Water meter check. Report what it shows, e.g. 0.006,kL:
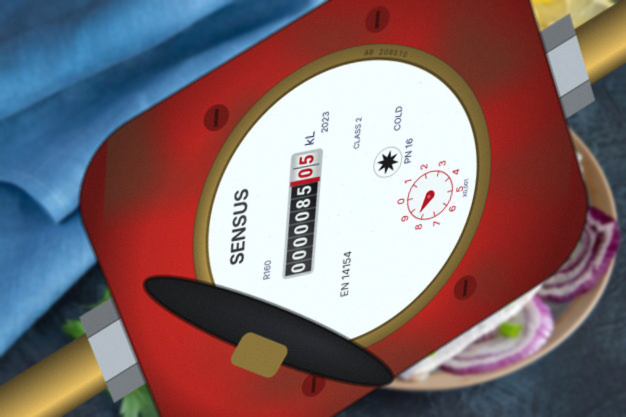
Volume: 85.058,kL
